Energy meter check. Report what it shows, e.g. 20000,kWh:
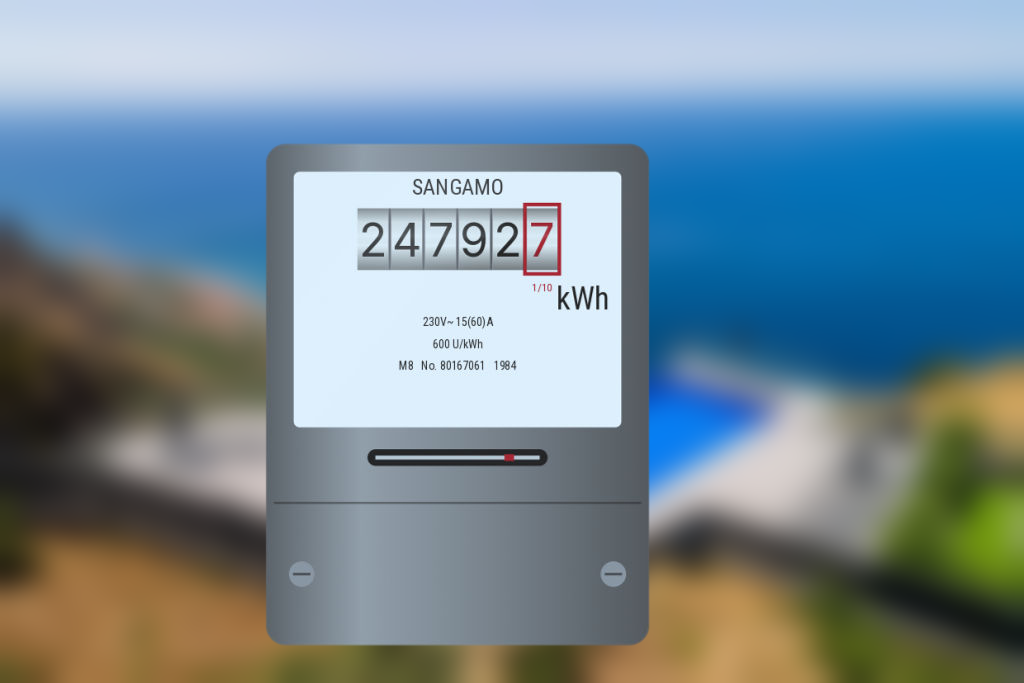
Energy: 24792.7,kWh
